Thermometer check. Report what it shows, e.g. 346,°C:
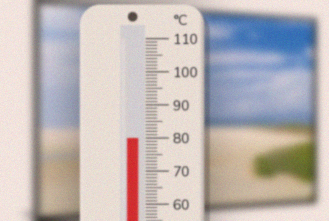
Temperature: 80,°C
